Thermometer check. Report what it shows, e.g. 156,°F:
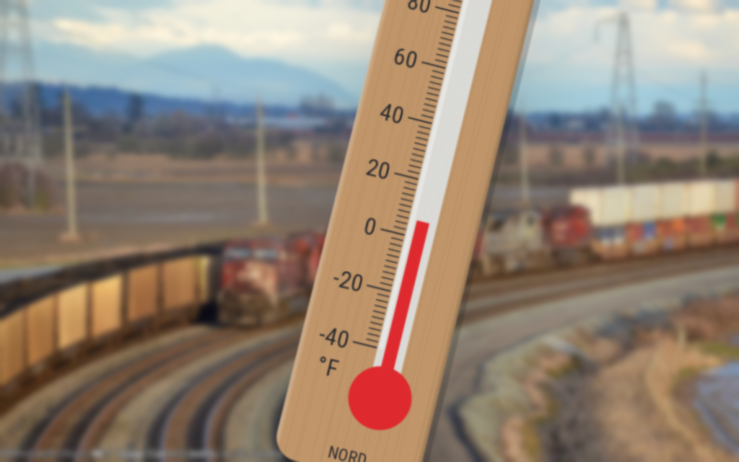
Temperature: 6,°F
